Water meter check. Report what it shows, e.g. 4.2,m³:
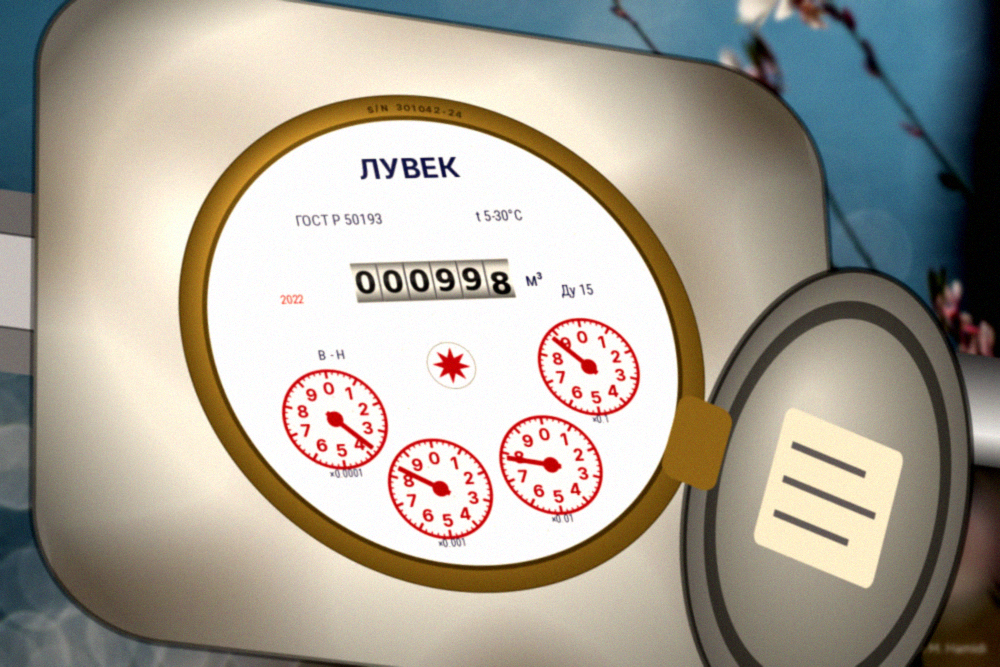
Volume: 997.8783,m³
